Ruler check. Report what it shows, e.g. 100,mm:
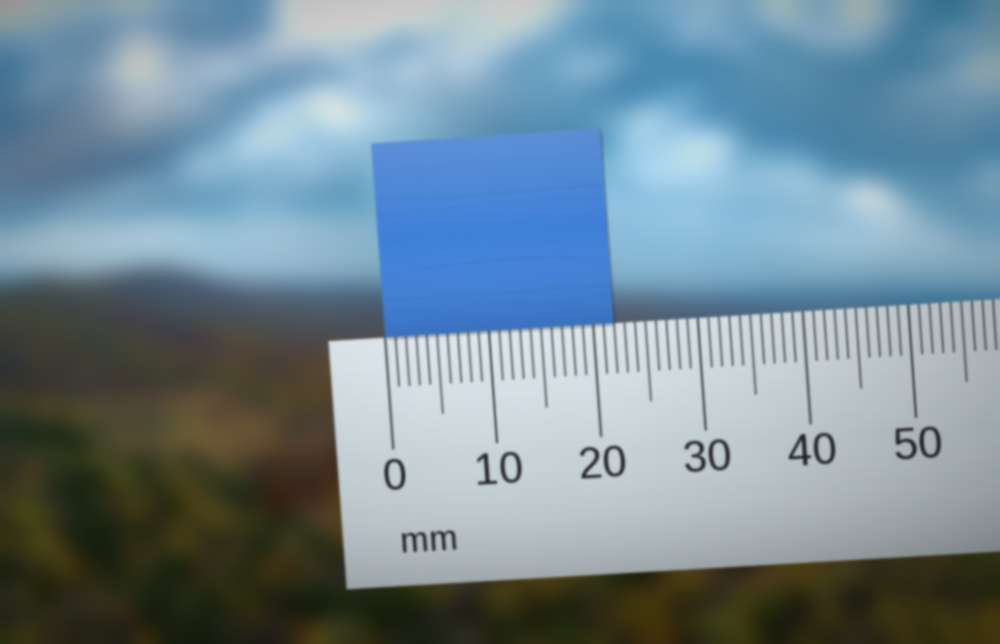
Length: 22,mm
